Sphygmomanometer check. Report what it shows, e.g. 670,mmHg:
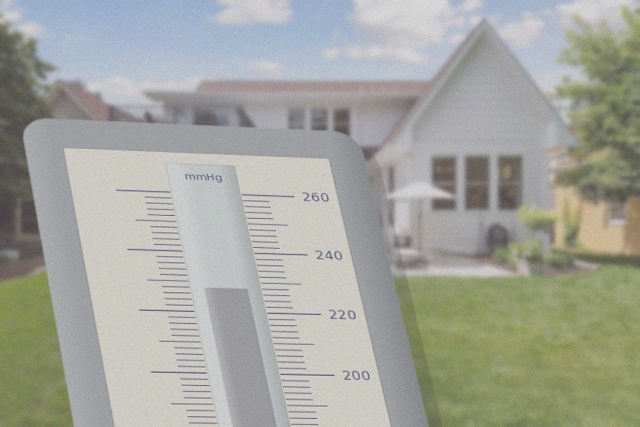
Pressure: 228,mmHg
